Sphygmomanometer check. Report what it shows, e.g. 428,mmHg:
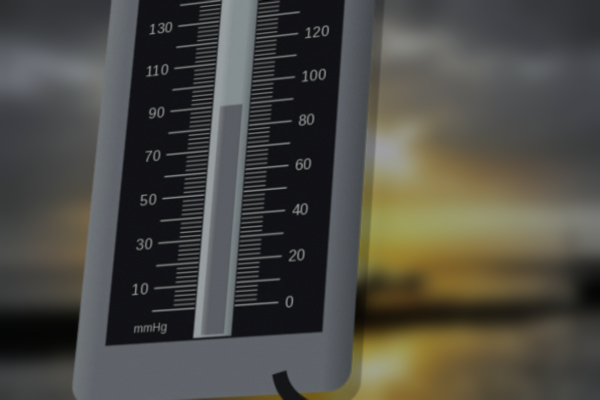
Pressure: 90,mmHg
